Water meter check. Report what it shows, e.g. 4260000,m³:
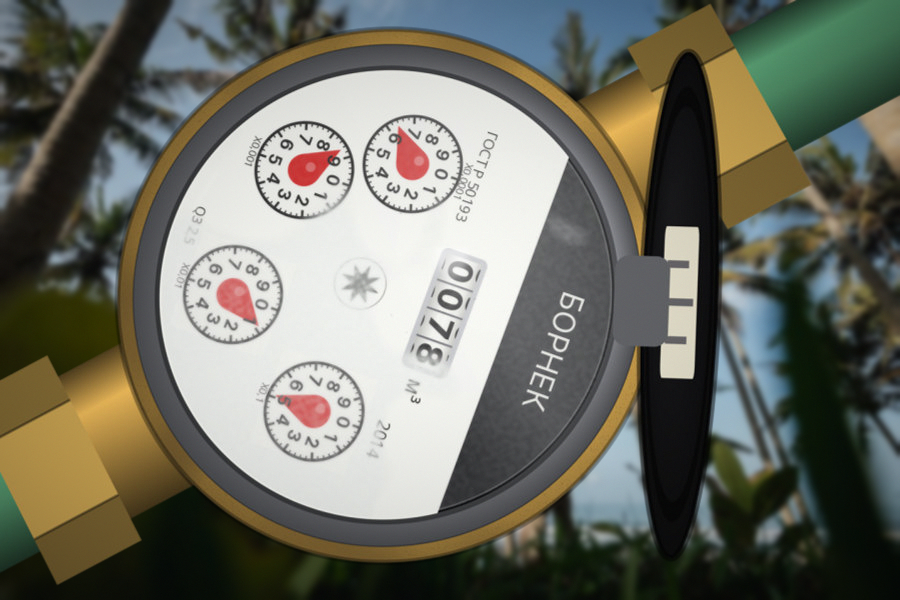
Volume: 78.5086,m³
